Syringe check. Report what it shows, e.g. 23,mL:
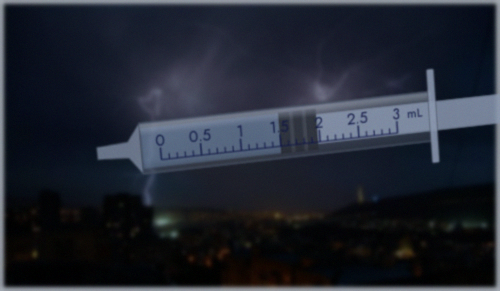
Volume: 1.5,mL
